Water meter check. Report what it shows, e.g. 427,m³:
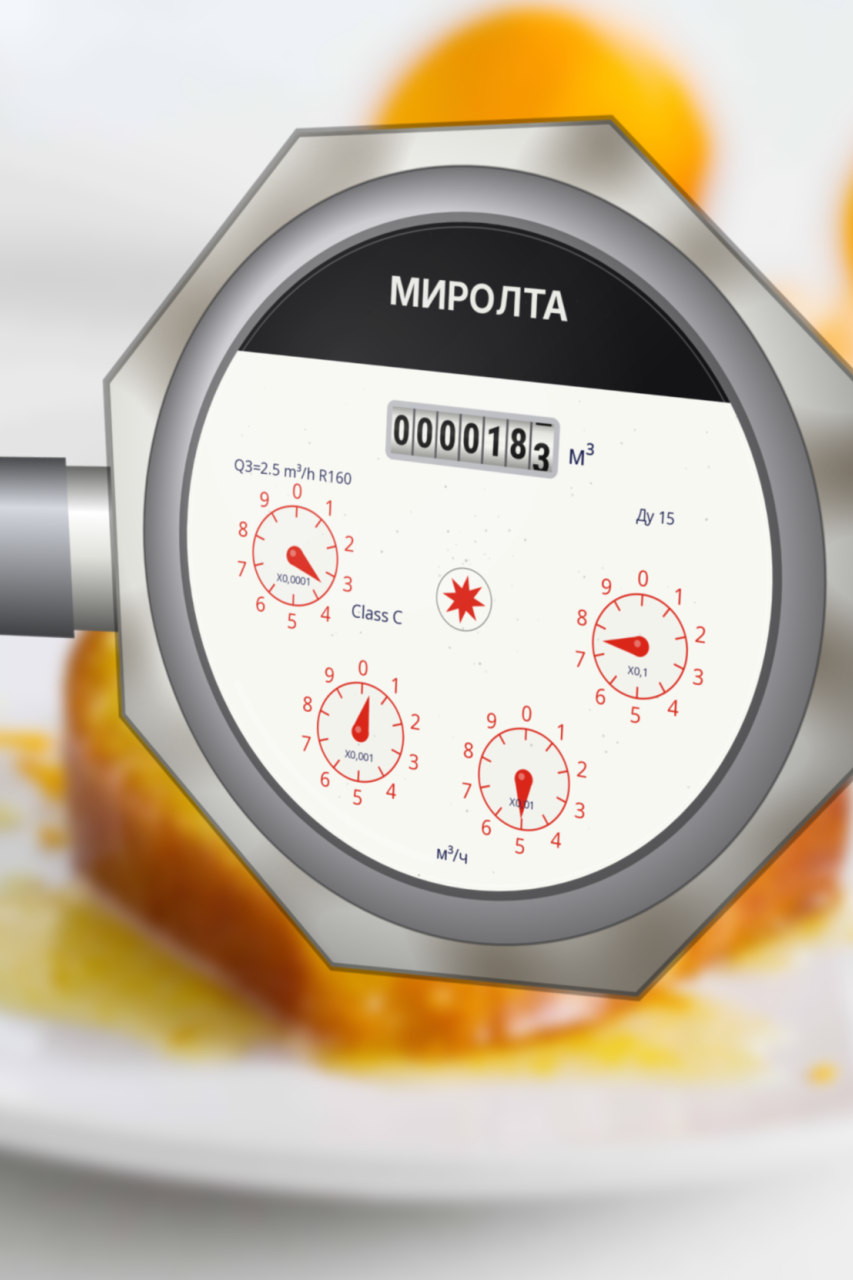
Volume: 182.7503,m³
